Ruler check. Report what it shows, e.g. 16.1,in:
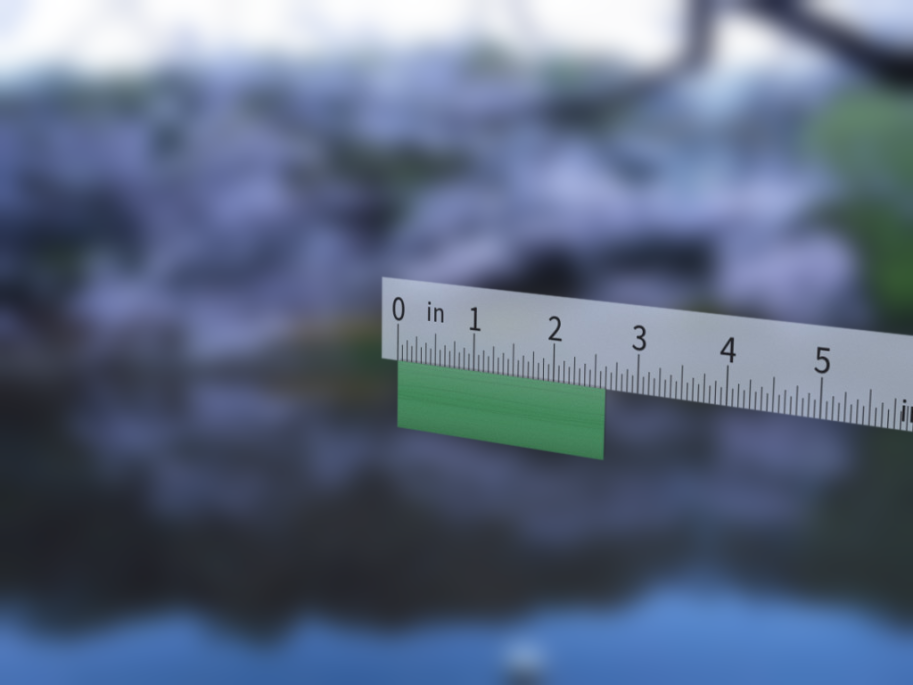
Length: 2.625,in
